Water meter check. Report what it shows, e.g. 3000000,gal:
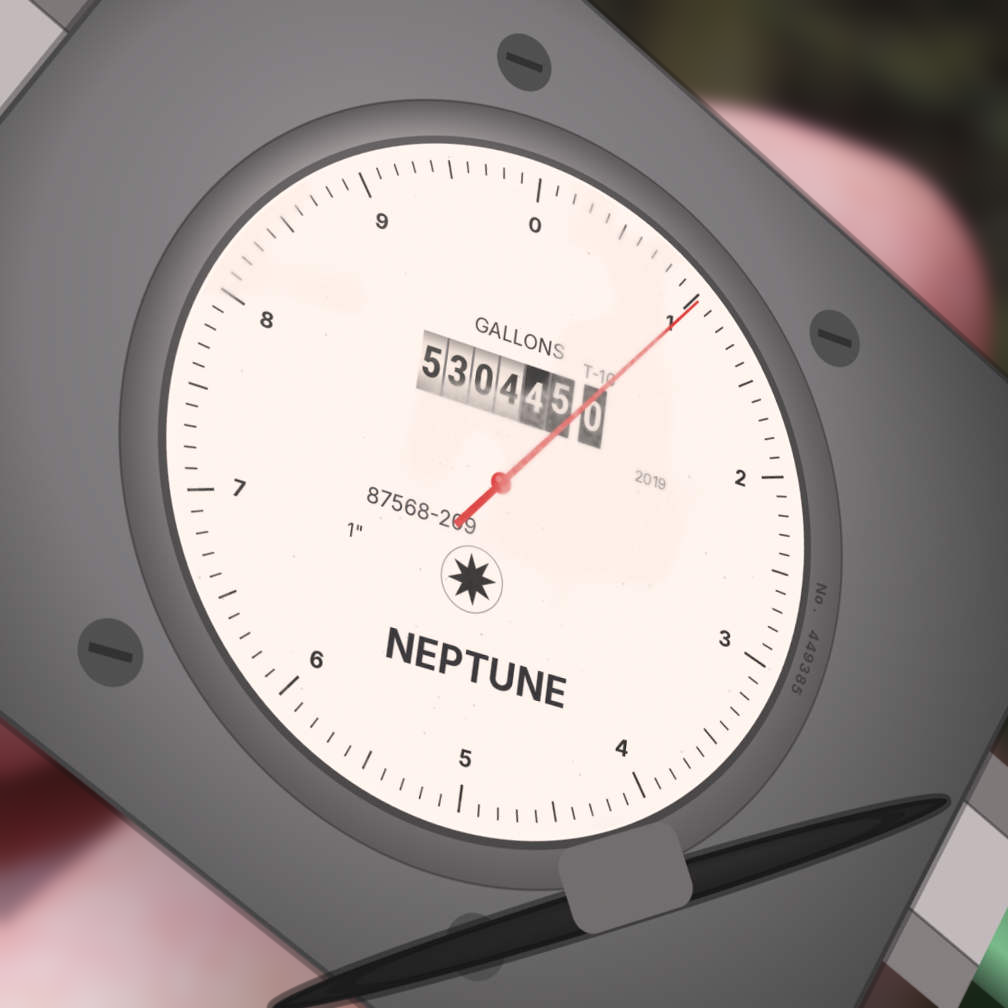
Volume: 5304451.0,gal
